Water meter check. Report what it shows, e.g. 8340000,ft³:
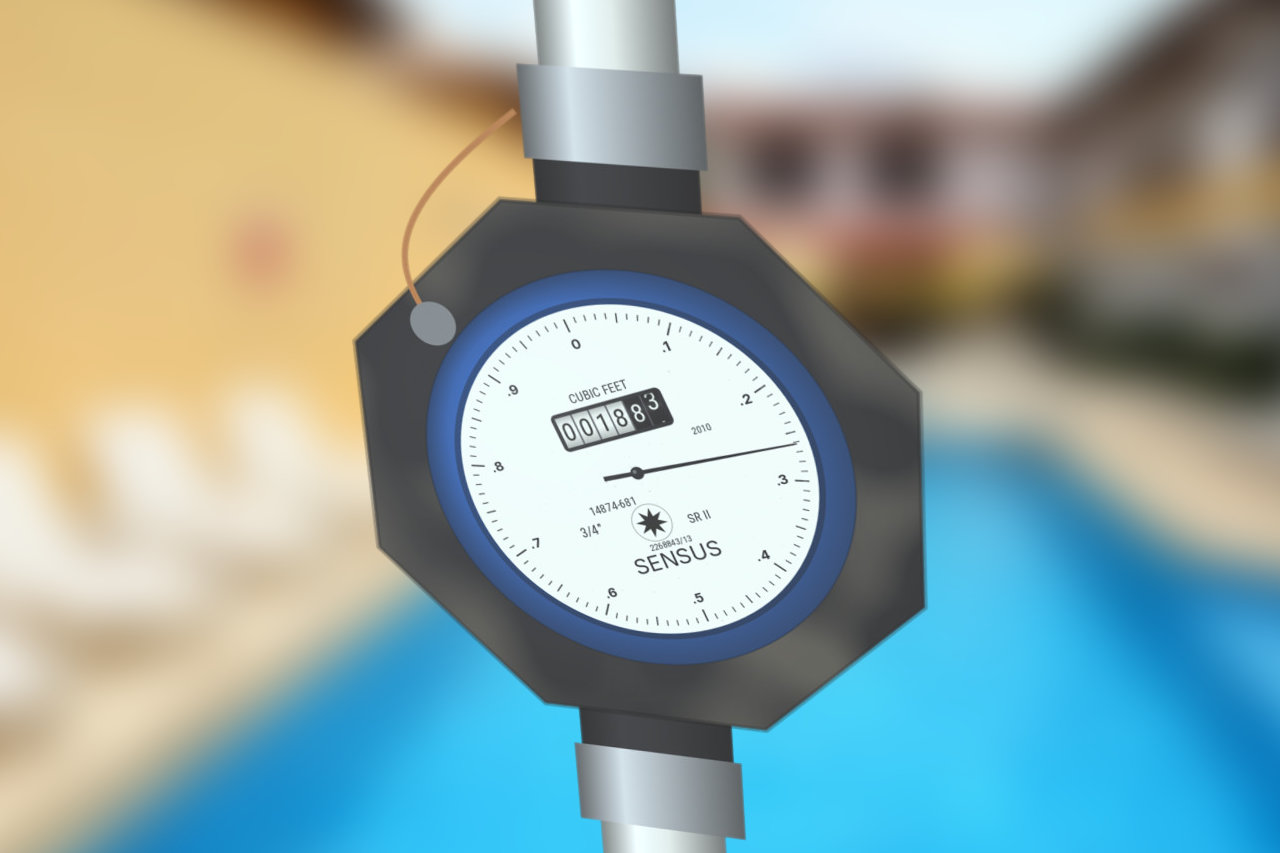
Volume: 1883.26,ft³
